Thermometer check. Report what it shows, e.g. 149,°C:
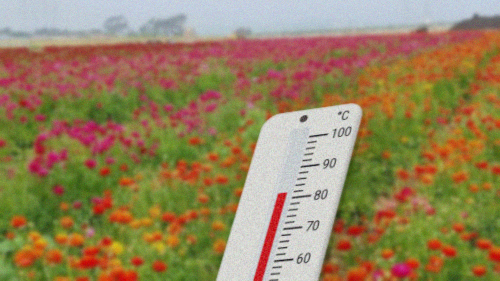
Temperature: 82,°C
